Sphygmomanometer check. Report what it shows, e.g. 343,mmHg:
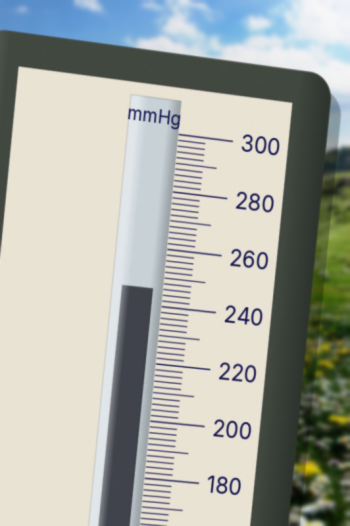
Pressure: 246,mmHg
